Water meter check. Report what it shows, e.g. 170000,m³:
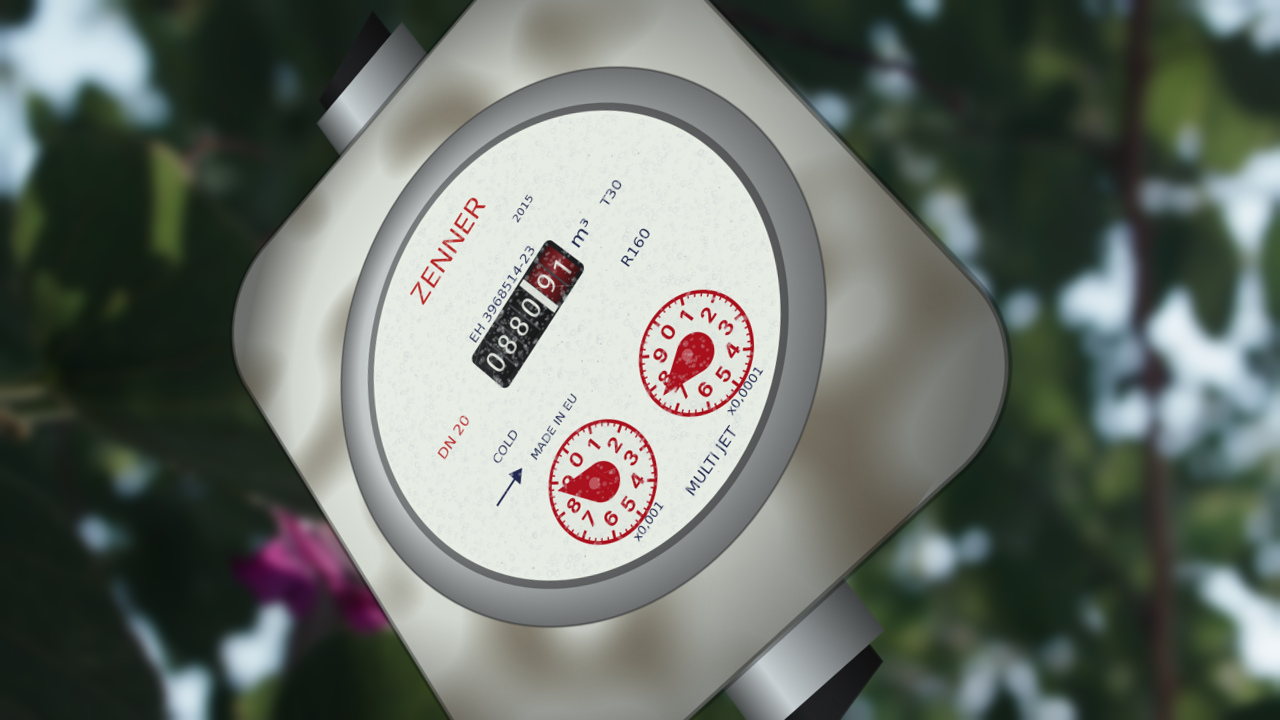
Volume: 880.9087,m³
